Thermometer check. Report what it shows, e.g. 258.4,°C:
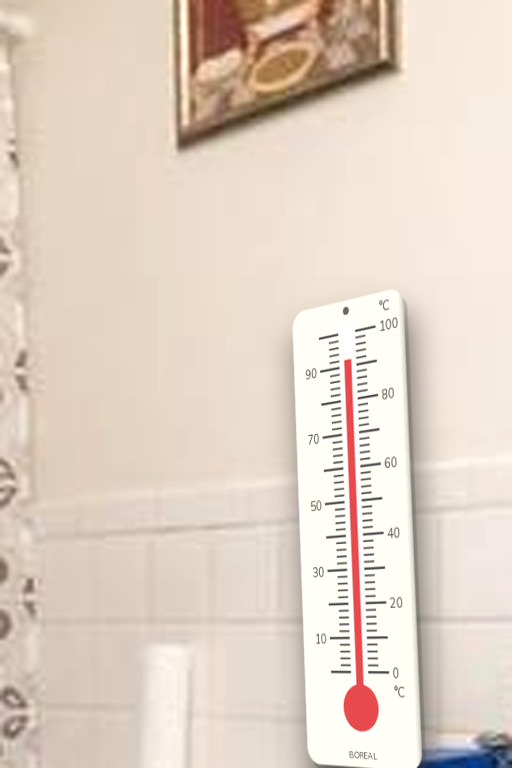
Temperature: 92,°C
